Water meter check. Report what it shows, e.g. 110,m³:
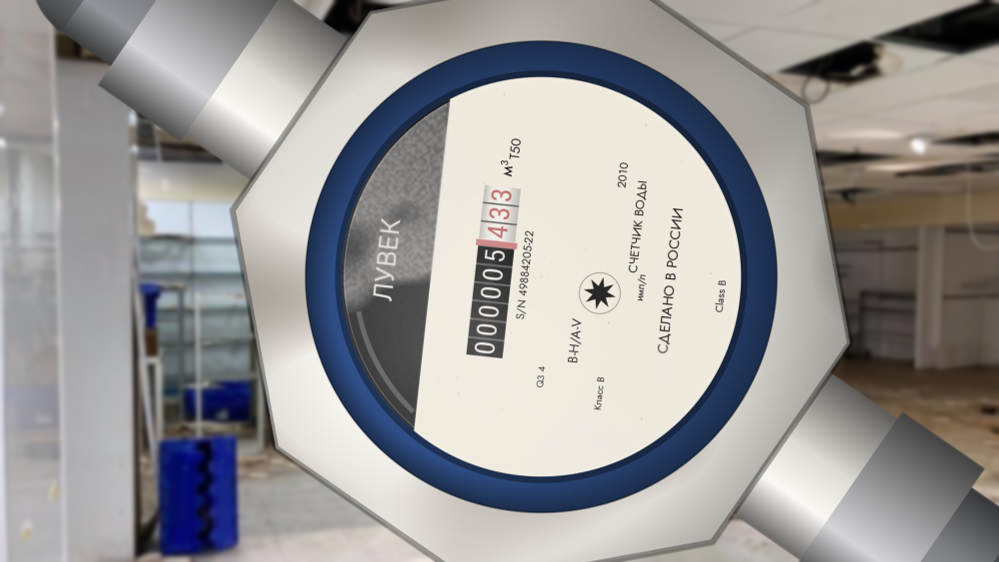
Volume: 5.433,m³
